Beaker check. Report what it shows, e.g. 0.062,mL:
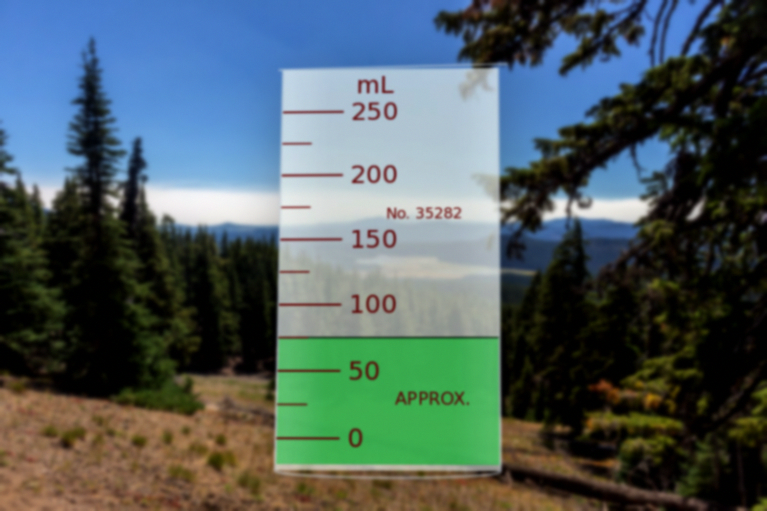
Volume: 75,mL
